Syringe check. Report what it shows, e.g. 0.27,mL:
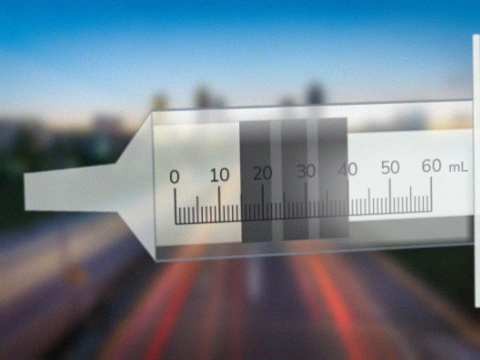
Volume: 15,mL
